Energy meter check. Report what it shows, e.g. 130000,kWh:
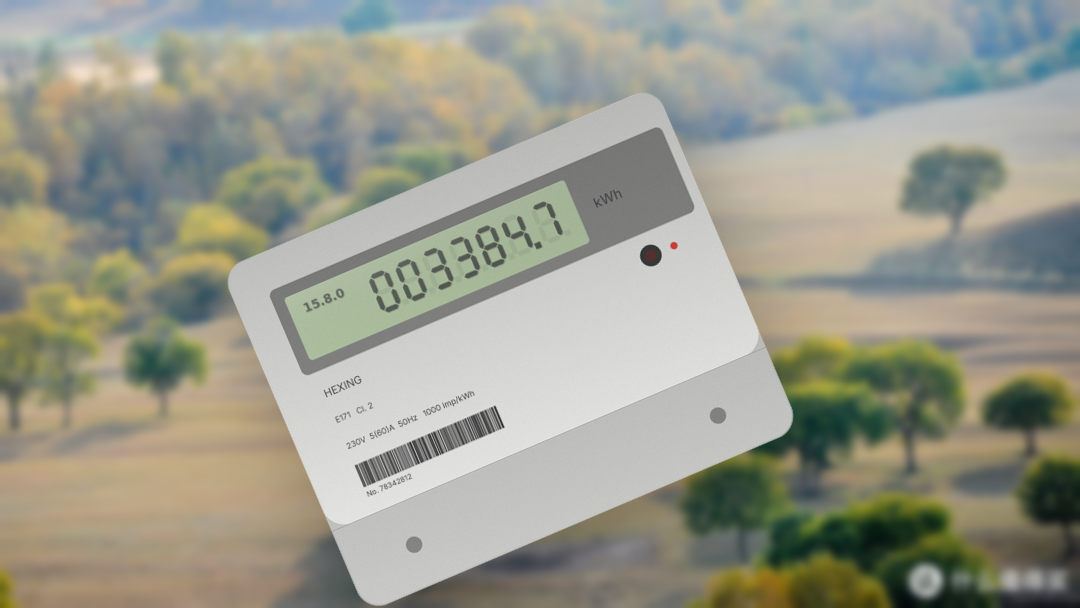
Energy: 3384.7,kWh
